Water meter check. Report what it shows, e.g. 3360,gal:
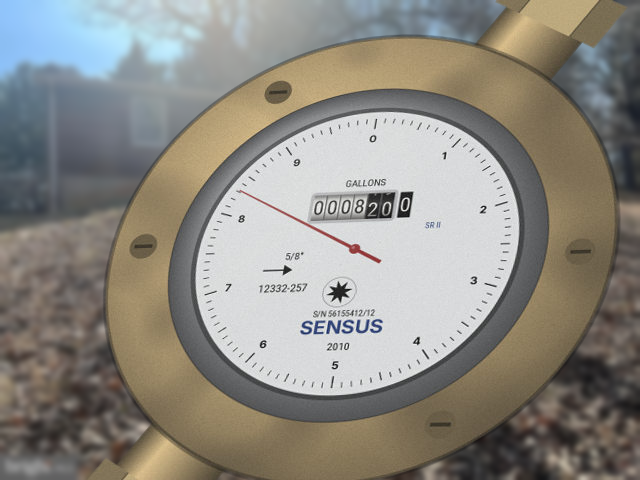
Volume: 8198.3,gal
